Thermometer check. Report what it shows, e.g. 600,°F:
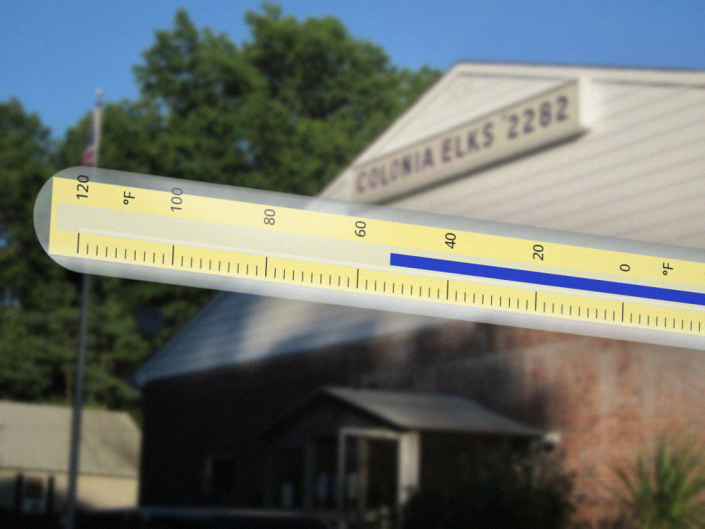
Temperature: 53,°F
